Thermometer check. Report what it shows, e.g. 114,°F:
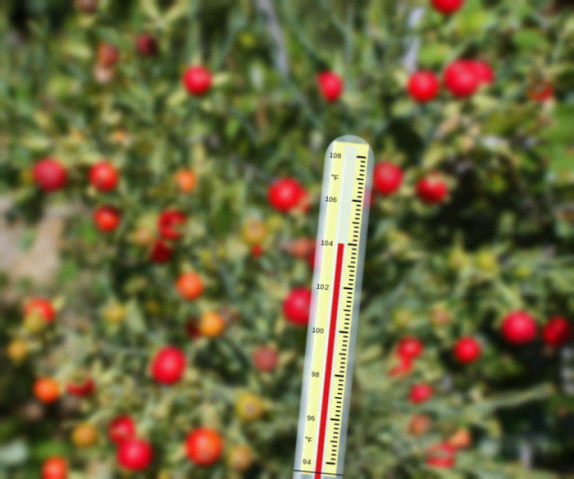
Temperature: 104,°F
